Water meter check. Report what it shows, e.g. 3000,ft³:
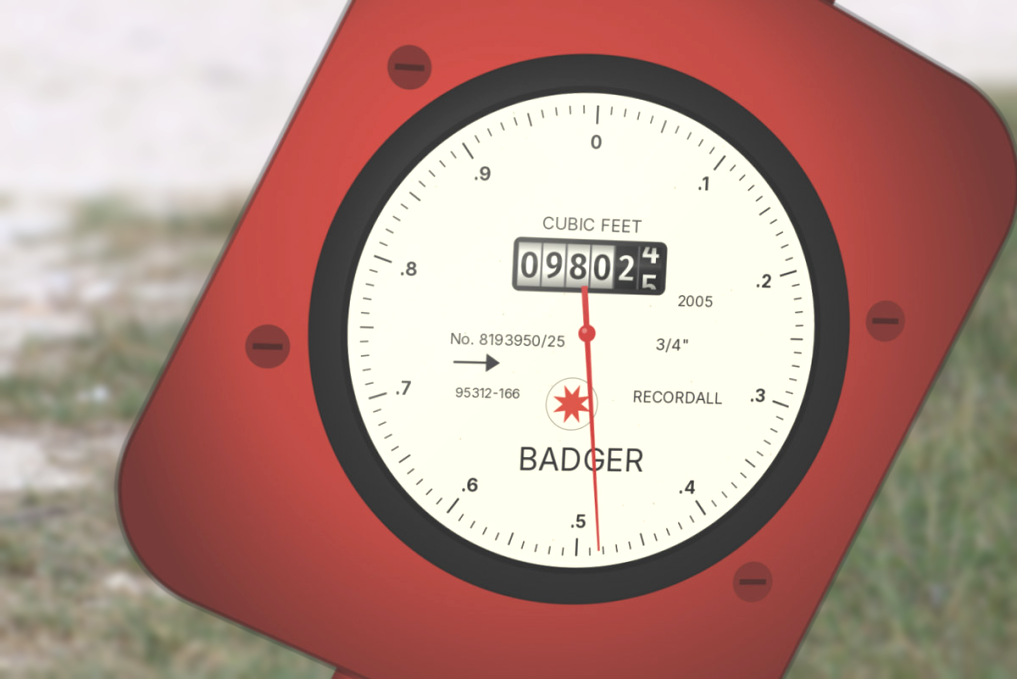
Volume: 98024.48,ft³
